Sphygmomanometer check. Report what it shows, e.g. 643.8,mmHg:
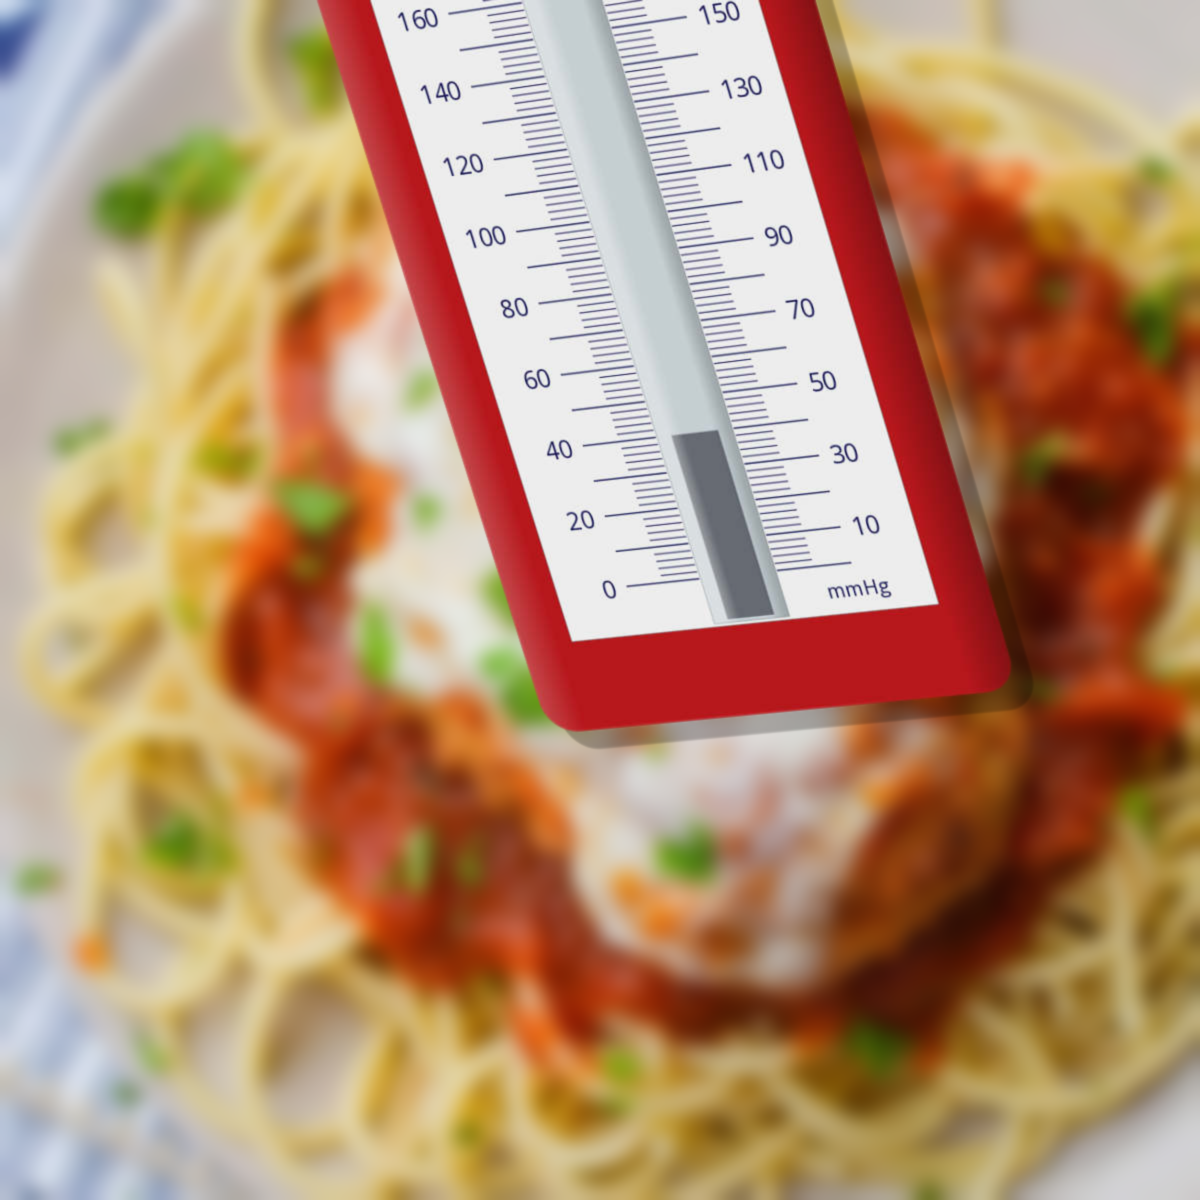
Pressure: 40,mmHg
